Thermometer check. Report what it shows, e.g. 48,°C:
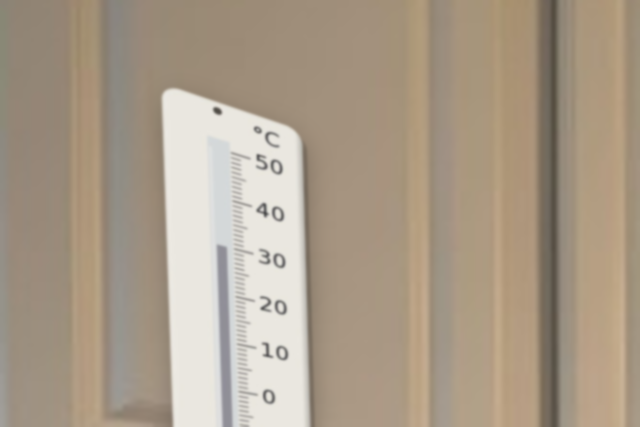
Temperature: 30,°C
